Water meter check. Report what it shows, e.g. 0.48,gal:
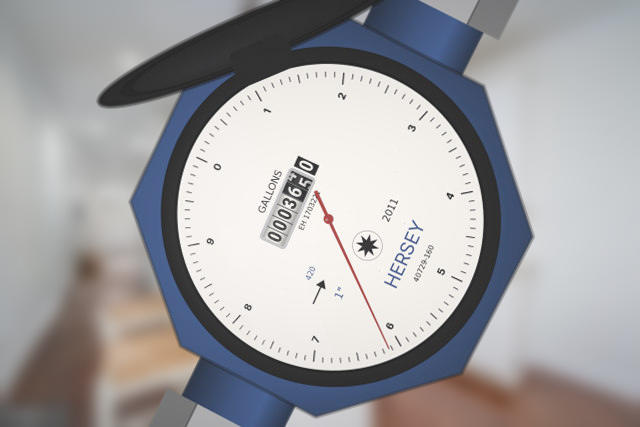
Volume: 3646.1,gal
